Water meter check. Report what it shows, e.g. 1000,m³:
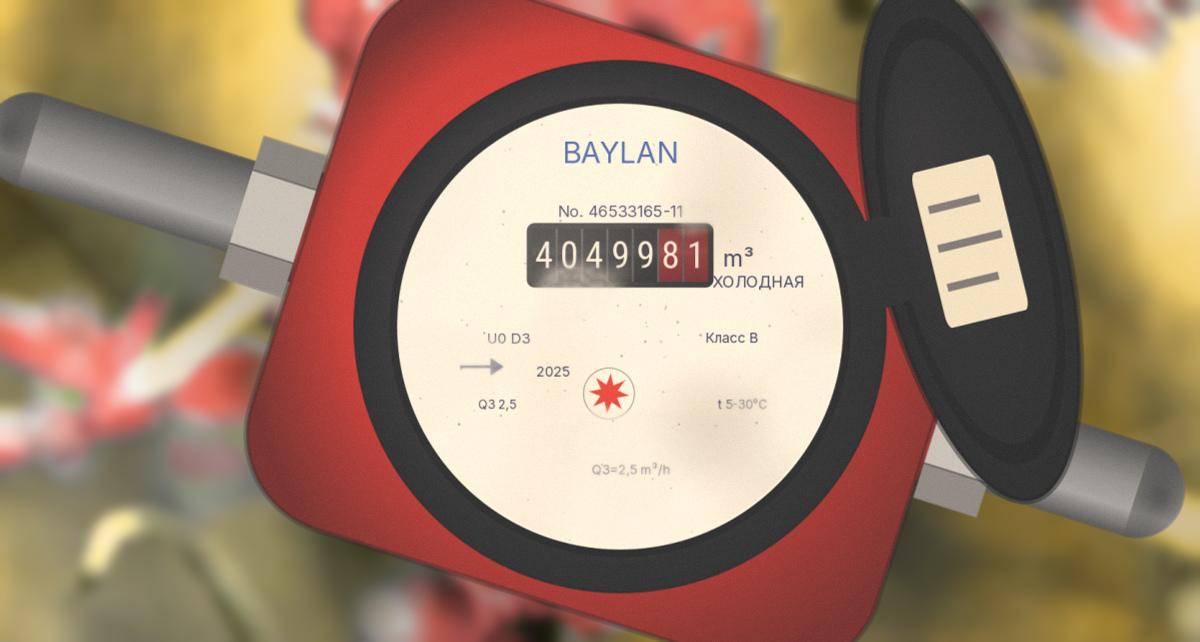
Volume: 40499.81,m³
